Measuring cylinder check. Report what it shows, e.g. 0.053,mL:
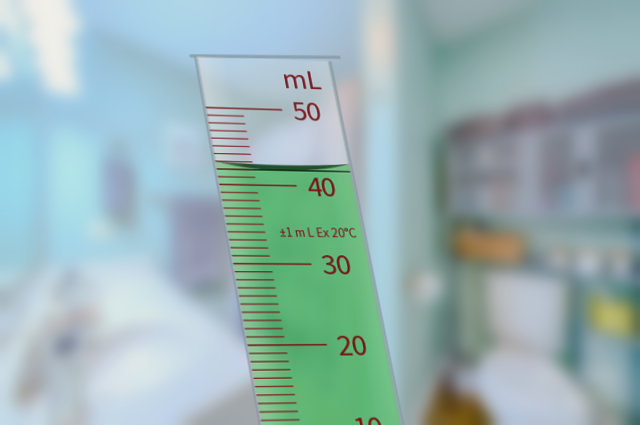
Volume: 42,mL
